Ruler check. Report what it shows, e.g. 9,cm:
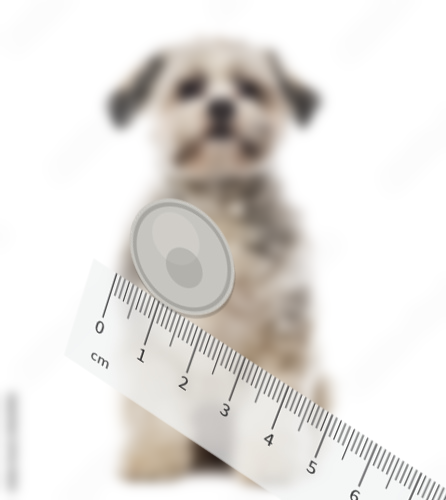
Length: 2.3,cm
